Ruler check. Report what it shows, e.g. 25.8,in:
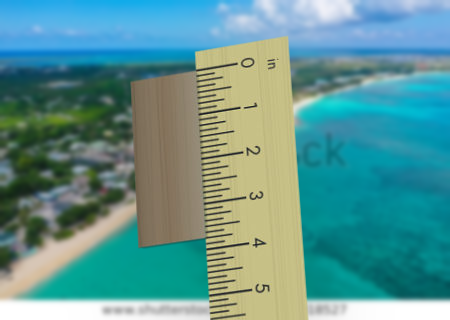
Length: 3.75,in
